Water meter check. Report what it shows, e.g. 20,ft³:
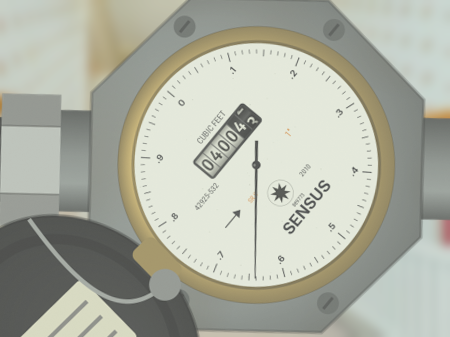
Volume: 40042.64,ft³
